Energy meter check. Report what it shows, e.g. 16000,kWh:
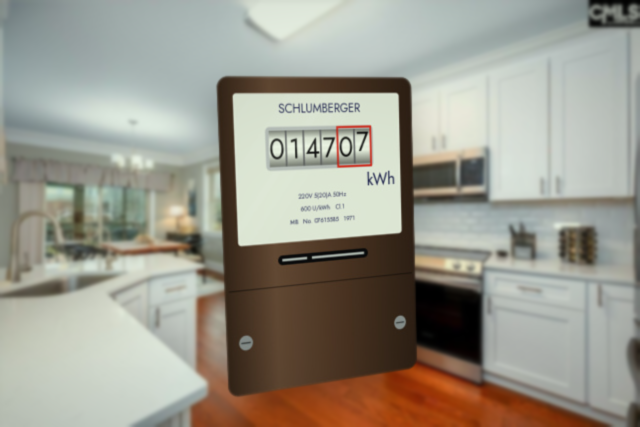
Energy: 147.07,kWh
